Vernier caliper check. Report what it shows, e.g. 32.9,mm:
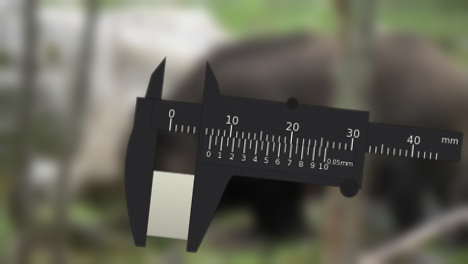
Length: 6.8,mm
